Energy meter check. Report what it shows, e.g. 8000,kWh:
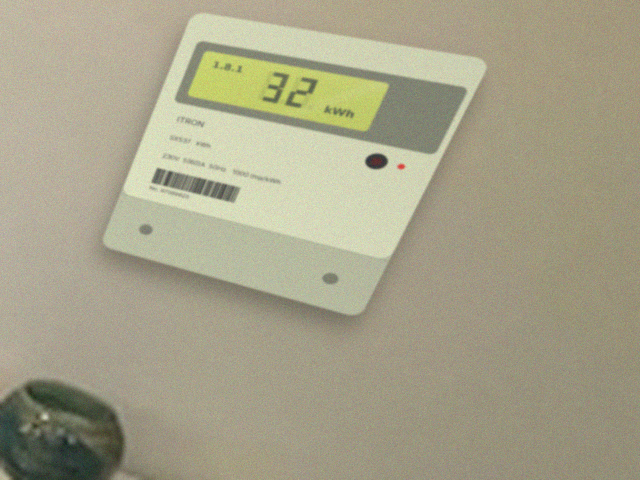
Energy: 32,kWh
